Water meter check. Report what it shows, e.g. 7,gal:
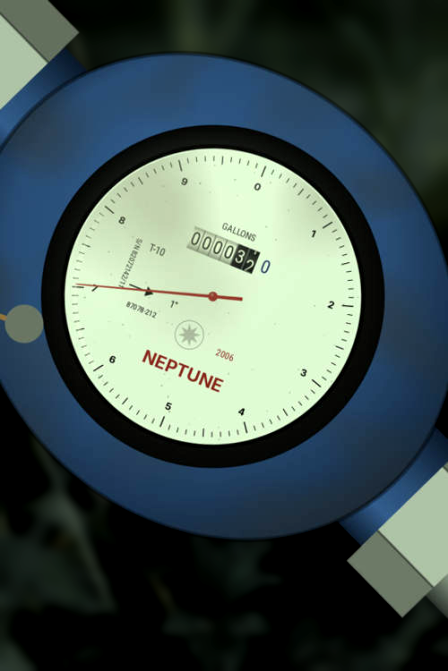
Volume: 317.0,gal
